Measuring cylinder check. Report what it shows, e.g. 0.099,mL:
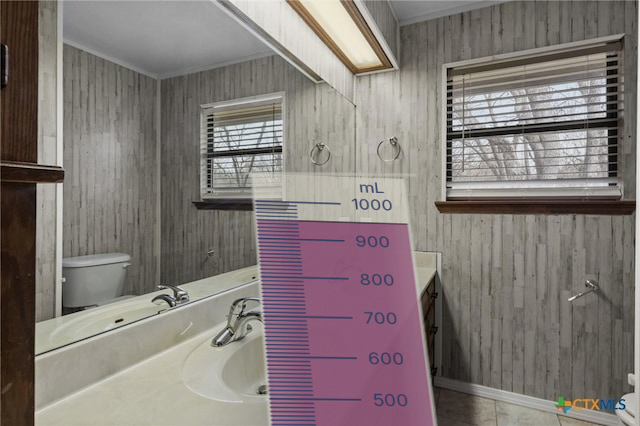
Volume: 950,mL
